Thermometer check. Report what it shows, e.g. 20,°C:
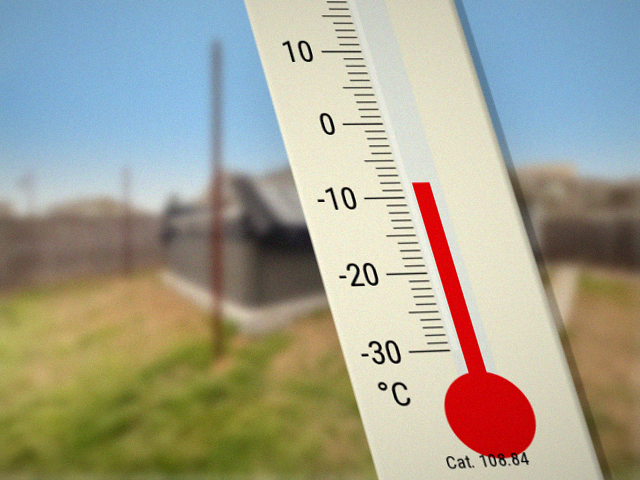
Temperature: -8,°C
